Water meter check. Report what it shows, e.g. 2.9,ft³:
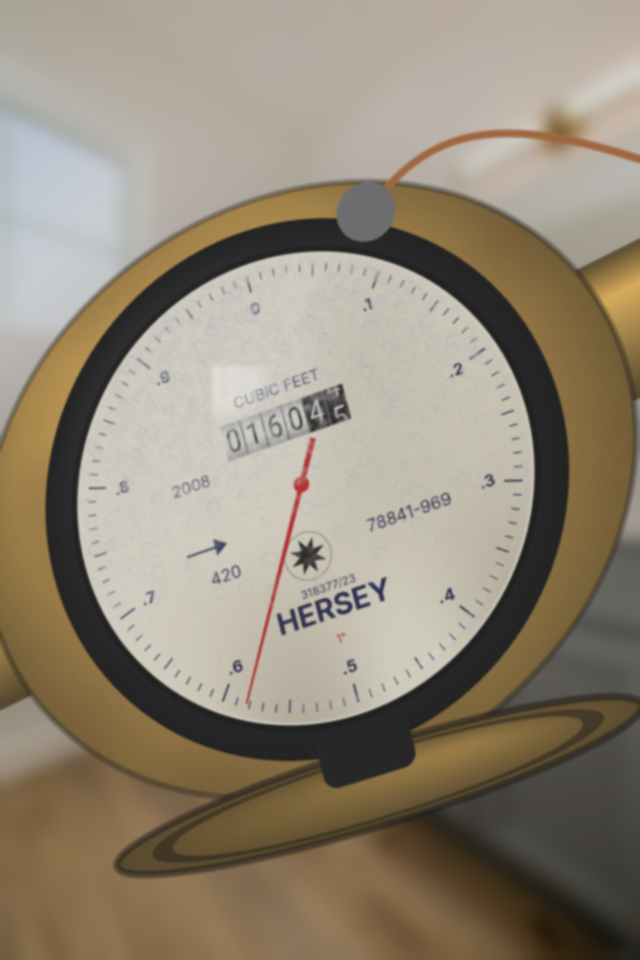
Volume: 16044.58,ft³
